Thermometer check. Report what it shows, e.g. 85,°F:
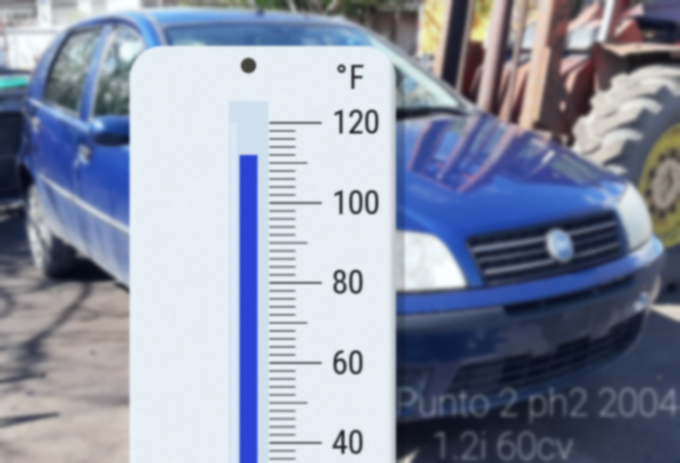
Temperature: 112,°F
